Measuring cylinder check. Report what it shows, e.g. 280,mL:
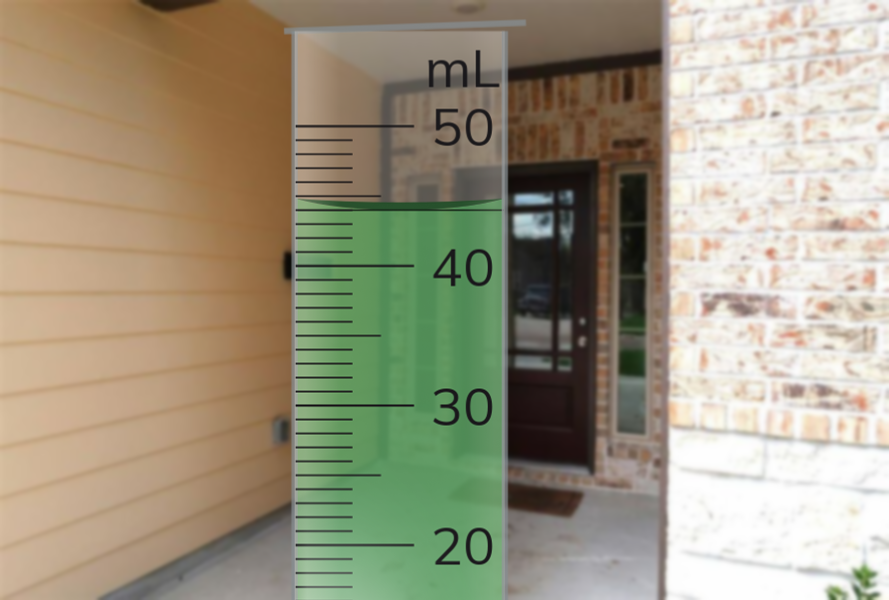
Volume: 44,mL
